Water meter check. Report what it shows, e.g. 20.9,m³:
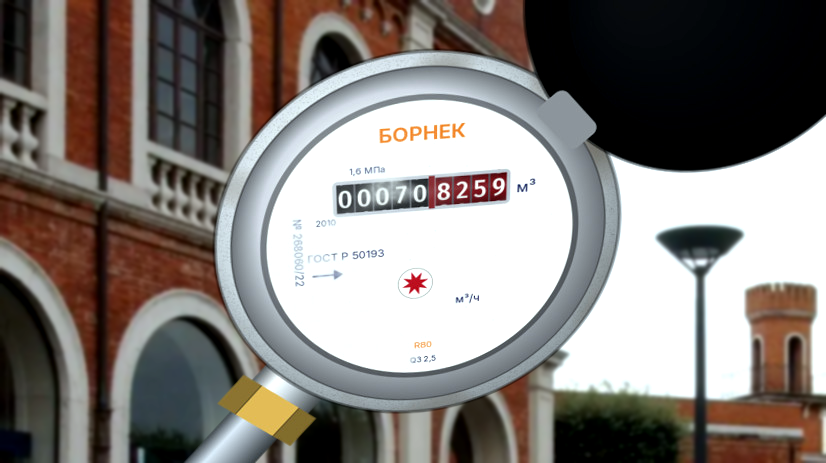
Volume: 70.8259,m³
